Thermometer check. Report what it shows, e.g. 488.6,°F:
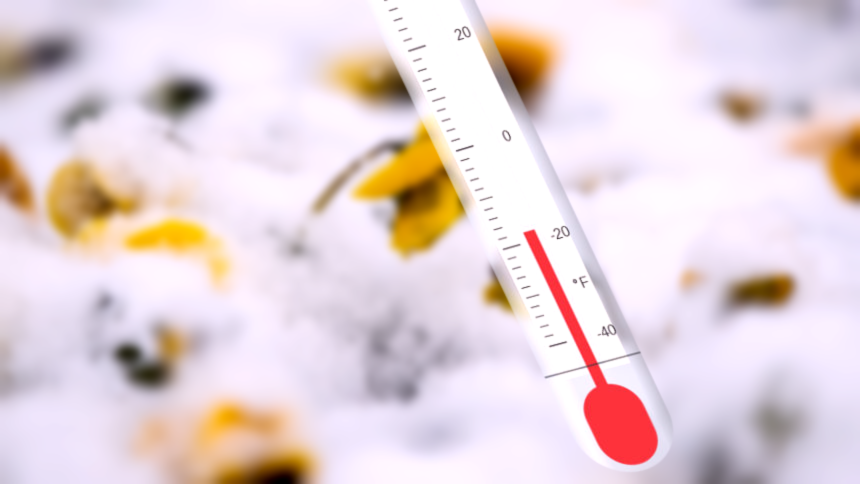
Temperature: -18,°F
